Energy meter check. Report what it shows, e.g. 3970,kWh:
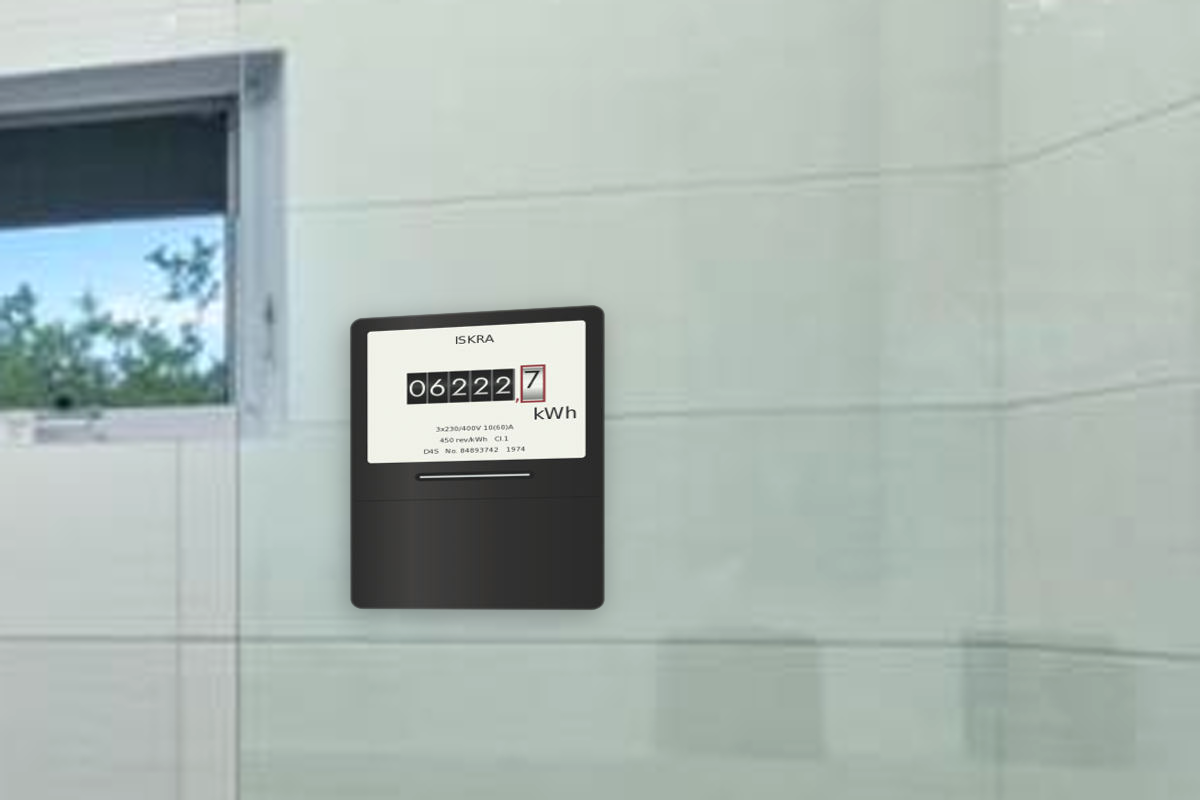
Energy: 6222.7,kWh
